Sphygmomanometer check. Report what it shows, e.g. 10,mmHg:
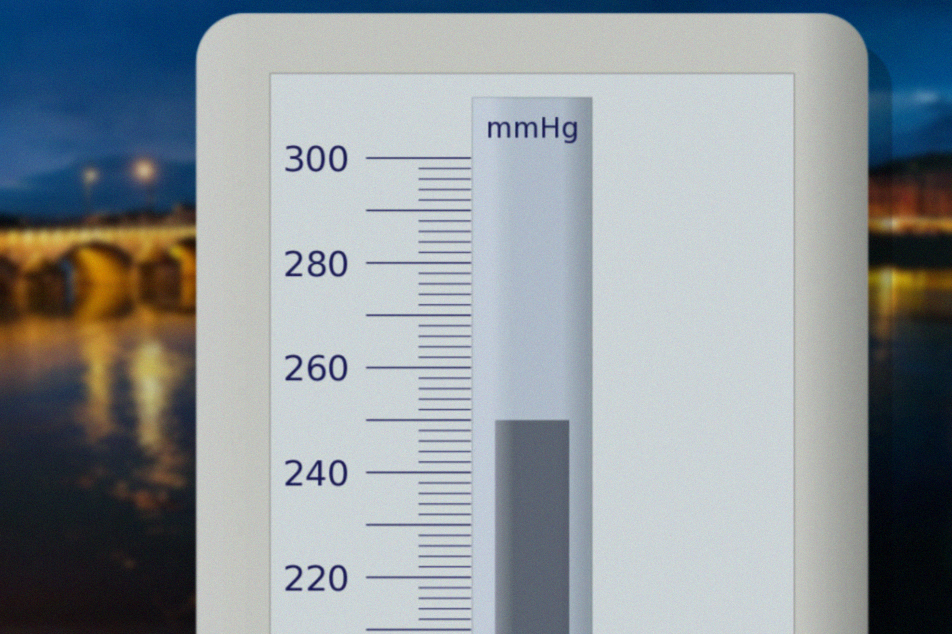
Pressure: 250,mmHg
